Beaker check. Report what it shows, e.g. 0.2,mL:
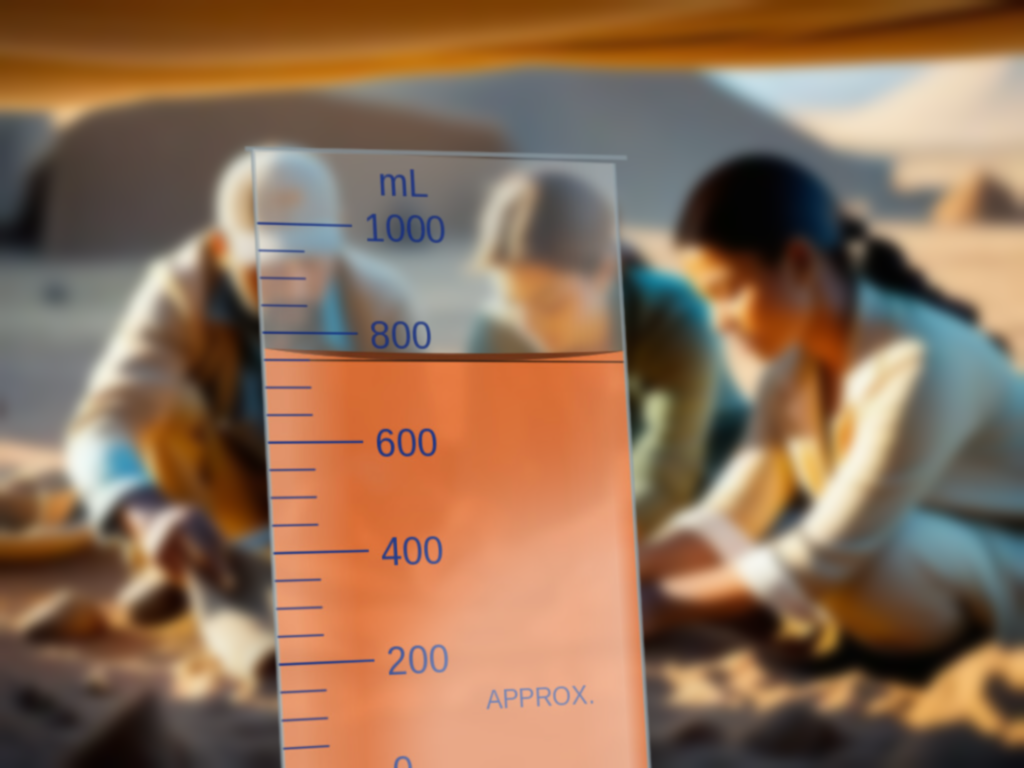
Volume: 750,mL
